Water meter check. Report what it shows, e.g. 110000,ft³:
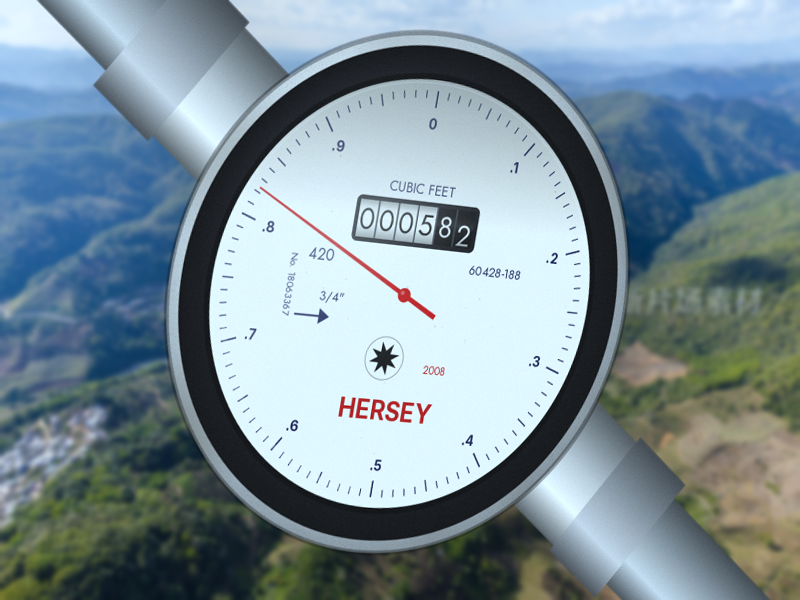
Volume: 581.82,ft³
